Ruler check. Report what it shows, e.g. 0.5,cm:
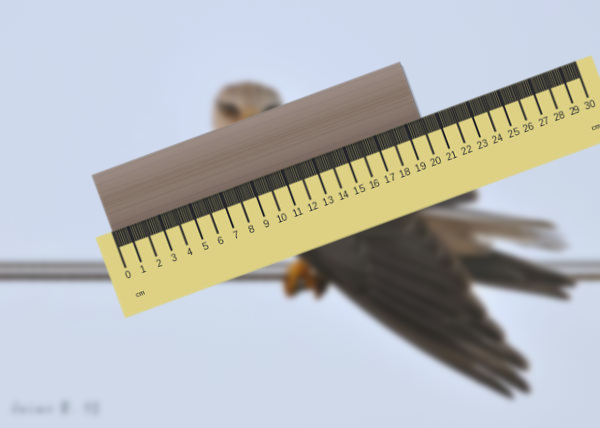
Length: 20,cm
